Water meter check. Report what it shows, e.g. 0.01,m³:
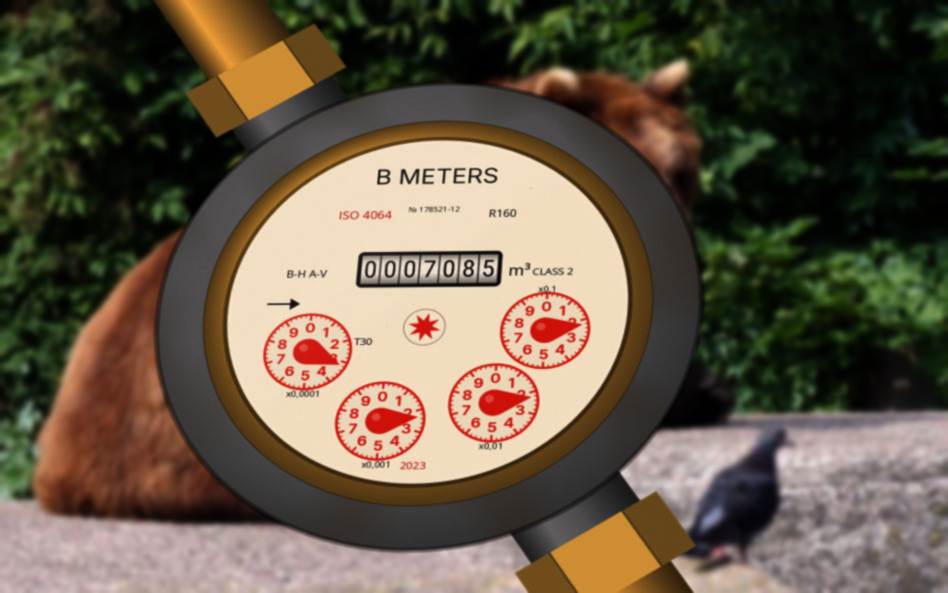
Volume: 7085.2223,m³
